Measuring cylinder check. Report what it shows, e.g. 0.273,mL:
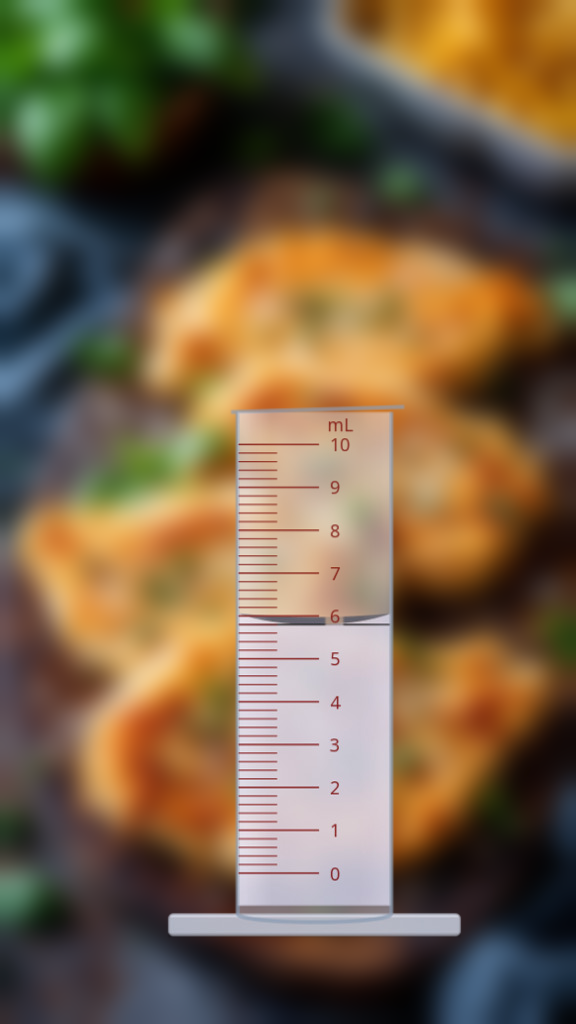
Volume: 5.8,mL
